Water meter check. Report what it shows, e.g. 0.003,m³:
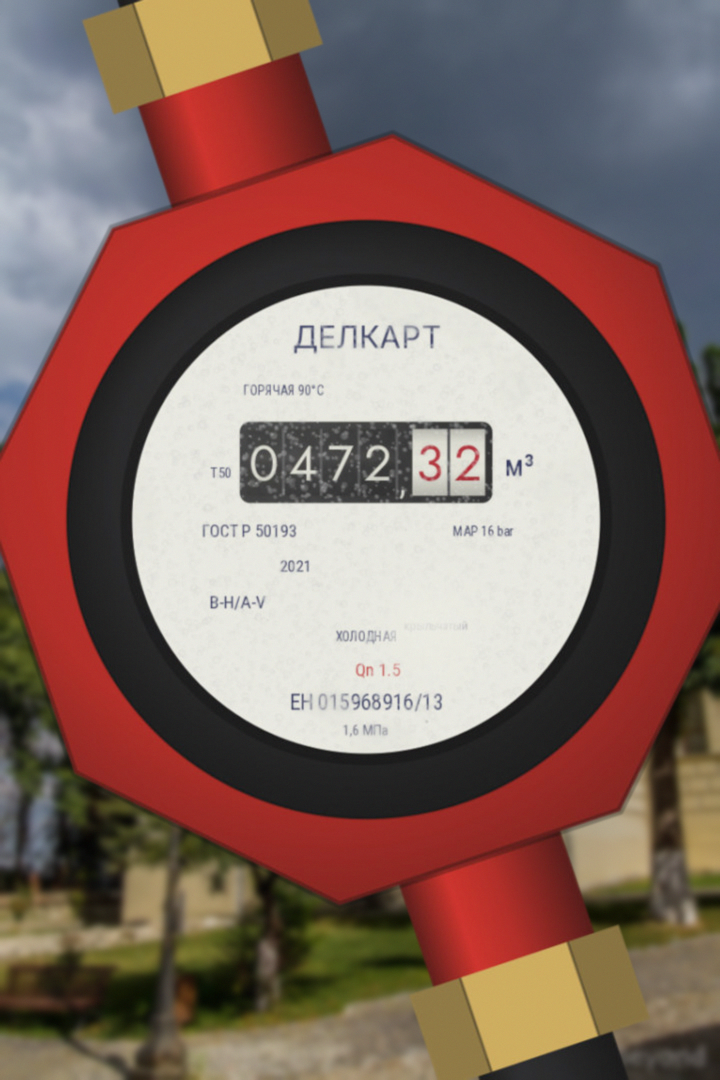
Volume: 472.32,m³
